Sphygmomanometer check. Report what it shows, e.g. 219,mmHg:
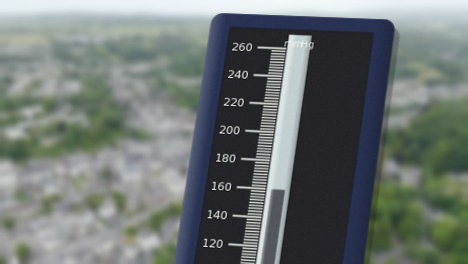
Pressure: 160,mmHg
